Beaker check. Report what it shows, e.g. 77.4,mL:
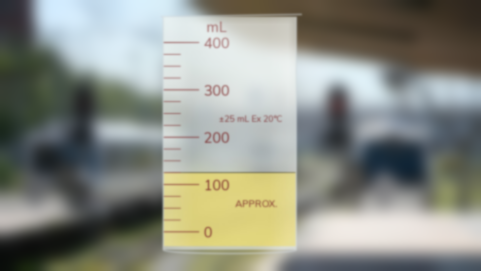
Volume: 125,mL
